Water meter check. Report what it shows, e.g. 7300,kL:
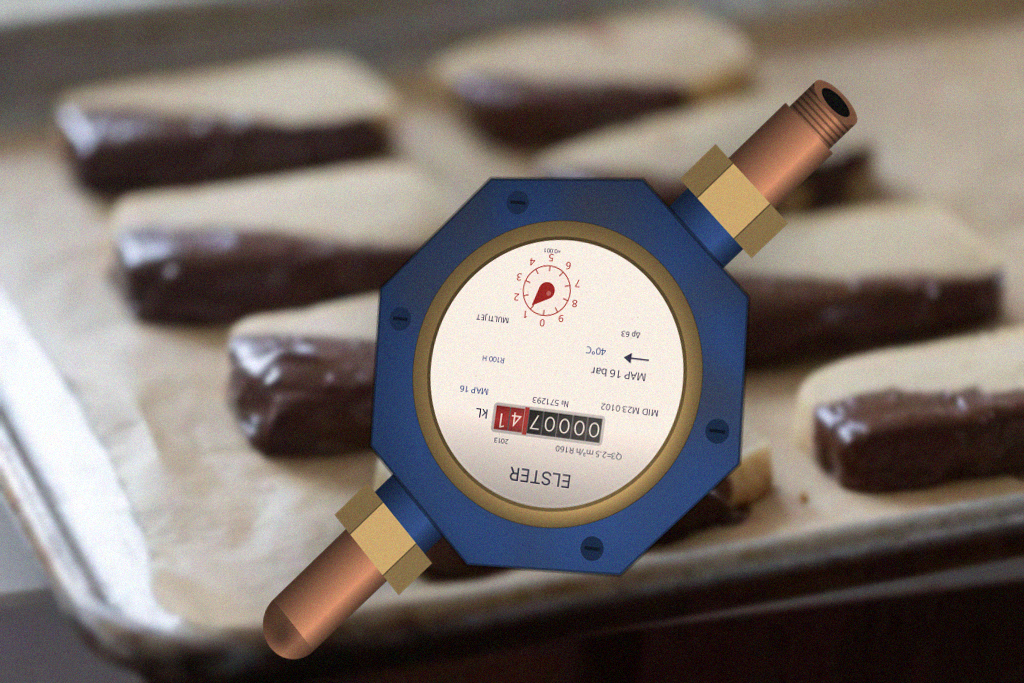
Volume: 7.411,kL
